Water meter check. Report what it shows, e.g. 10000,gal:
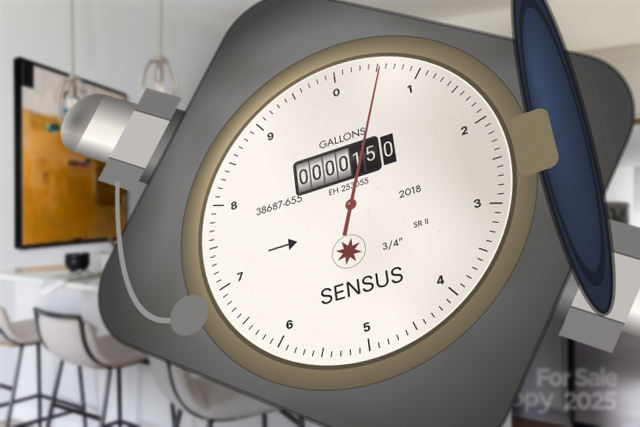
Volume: 150.5,gal
